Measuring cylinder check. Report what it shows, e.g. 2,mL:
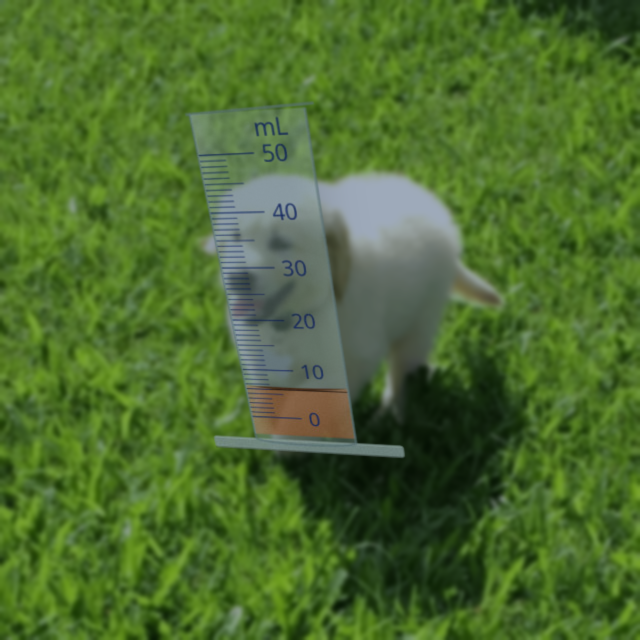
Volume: 6,mL
